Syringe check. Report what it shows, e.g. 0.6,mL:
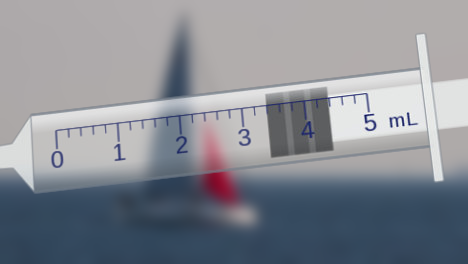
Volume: 3.4,mL
